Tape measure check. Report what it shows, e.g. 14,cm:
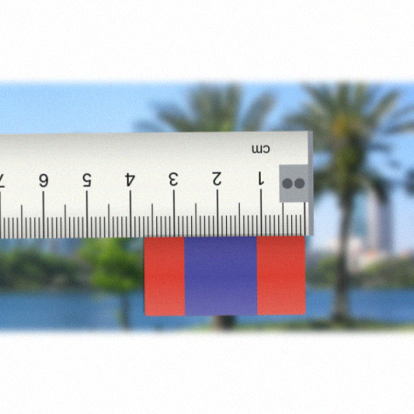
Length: 3.7,cm
